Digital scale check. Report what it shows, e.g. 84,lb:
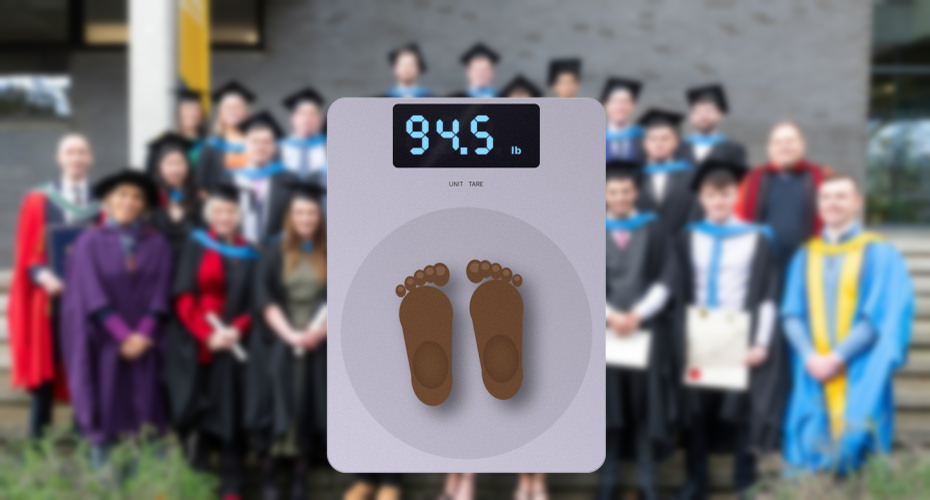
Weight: 94.5,lb
